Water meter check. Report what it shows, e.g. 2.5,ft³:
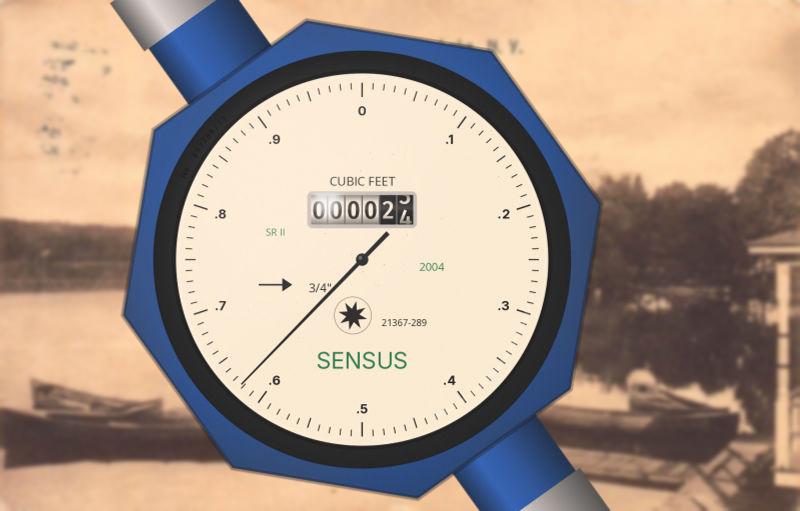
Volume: 23.62,ft³
